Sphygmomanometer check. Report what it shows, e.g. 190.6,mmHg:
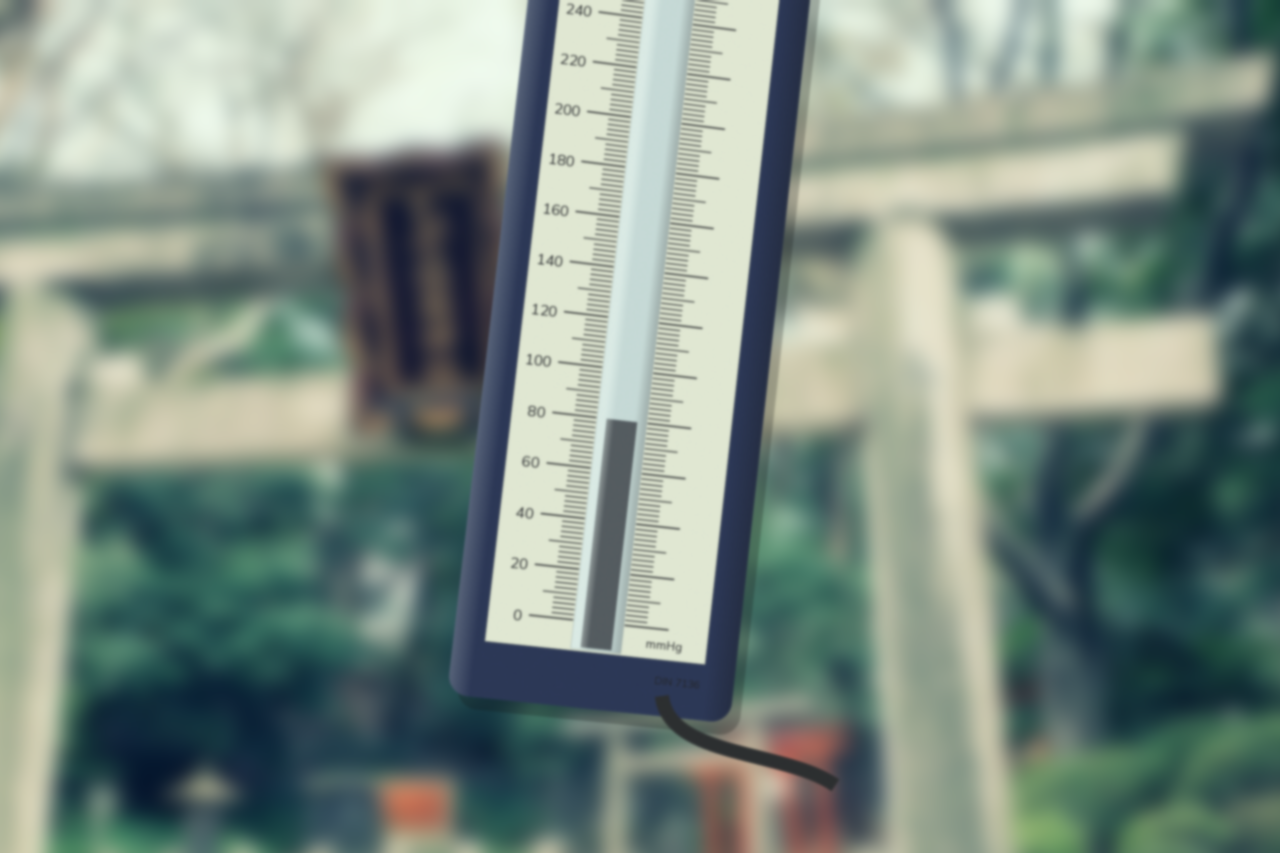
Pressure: 80,mmHg
